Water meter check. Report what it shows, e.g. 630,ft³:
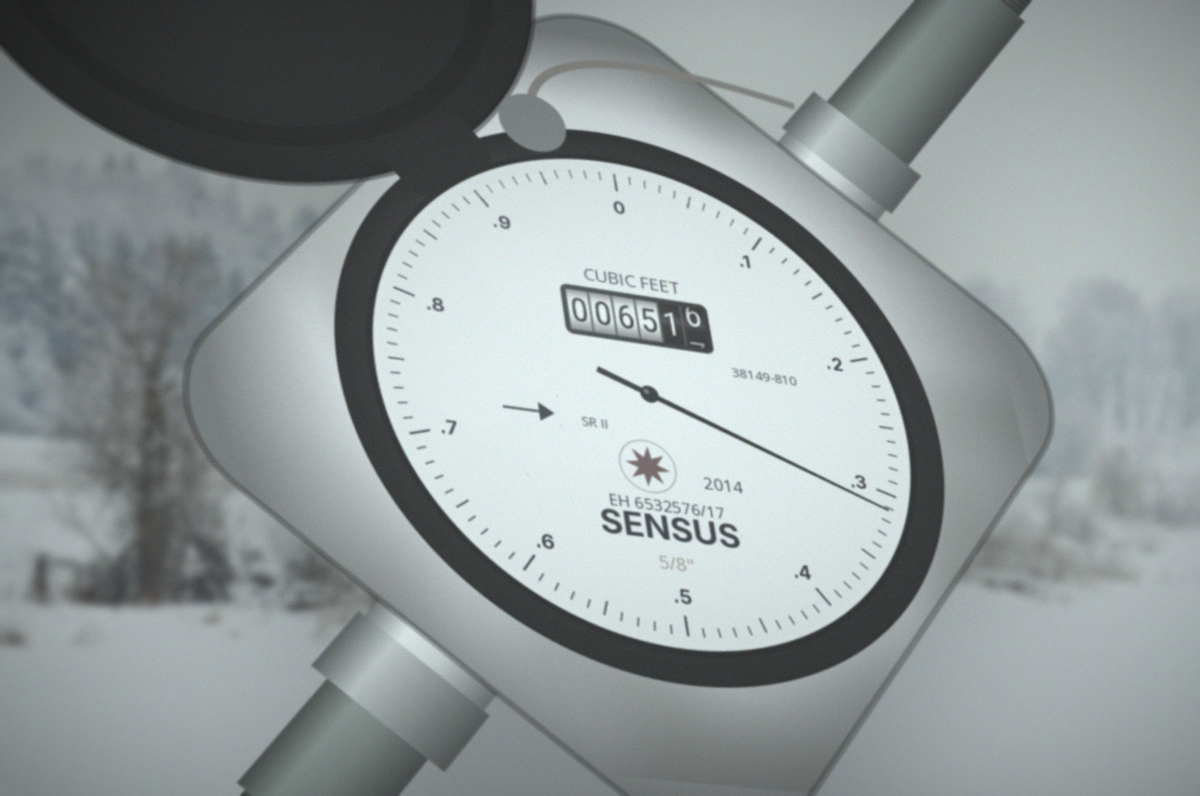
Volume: 6516.31,ft³
